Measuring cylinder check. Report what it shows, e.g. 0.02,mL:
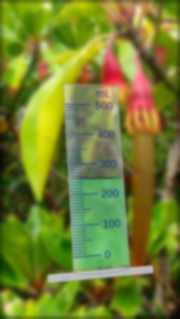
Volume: 250,mL
